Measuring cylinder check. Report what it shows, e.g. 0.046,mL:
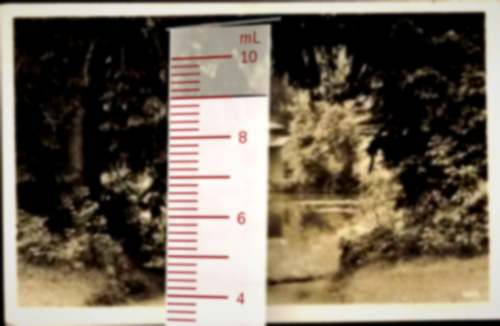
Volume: 9,mL
